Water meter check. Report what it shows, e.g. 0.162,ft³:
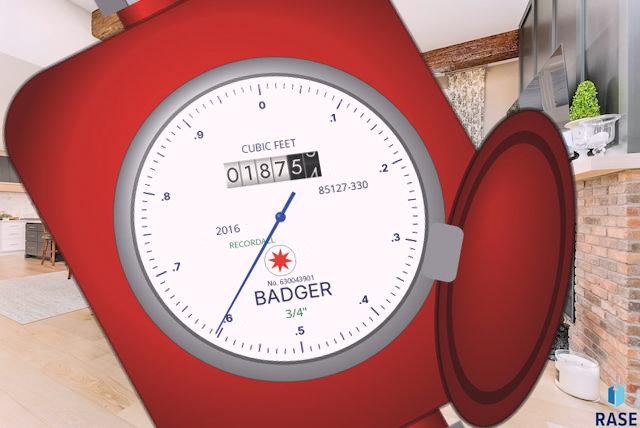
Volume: 18753.60,ft³
